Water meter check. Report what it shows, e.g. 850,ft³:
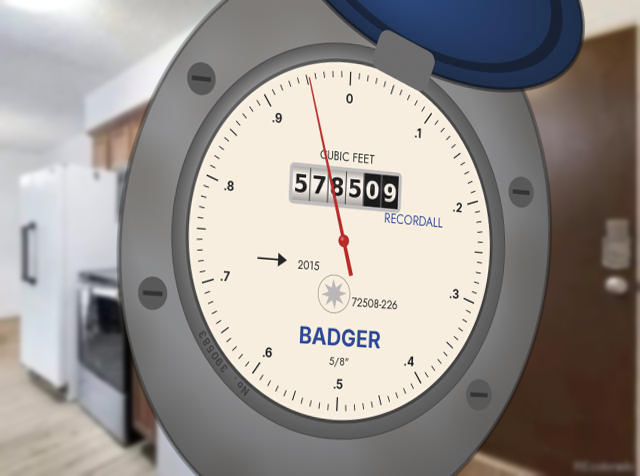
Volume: 578508.95,ft³
